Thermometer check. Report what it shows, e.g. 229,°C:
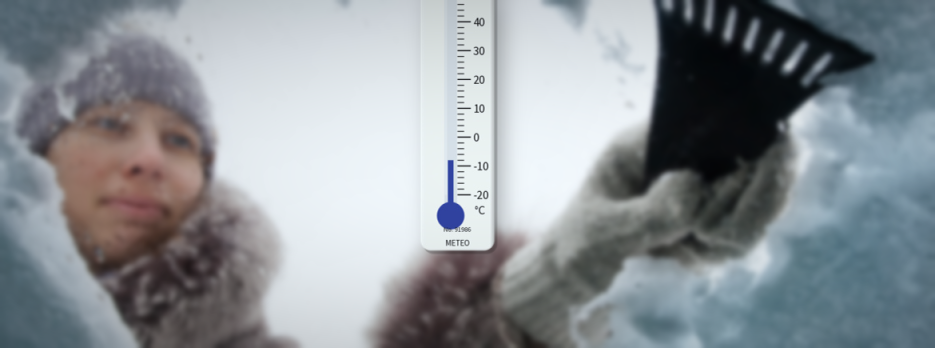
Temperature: -8,°C
